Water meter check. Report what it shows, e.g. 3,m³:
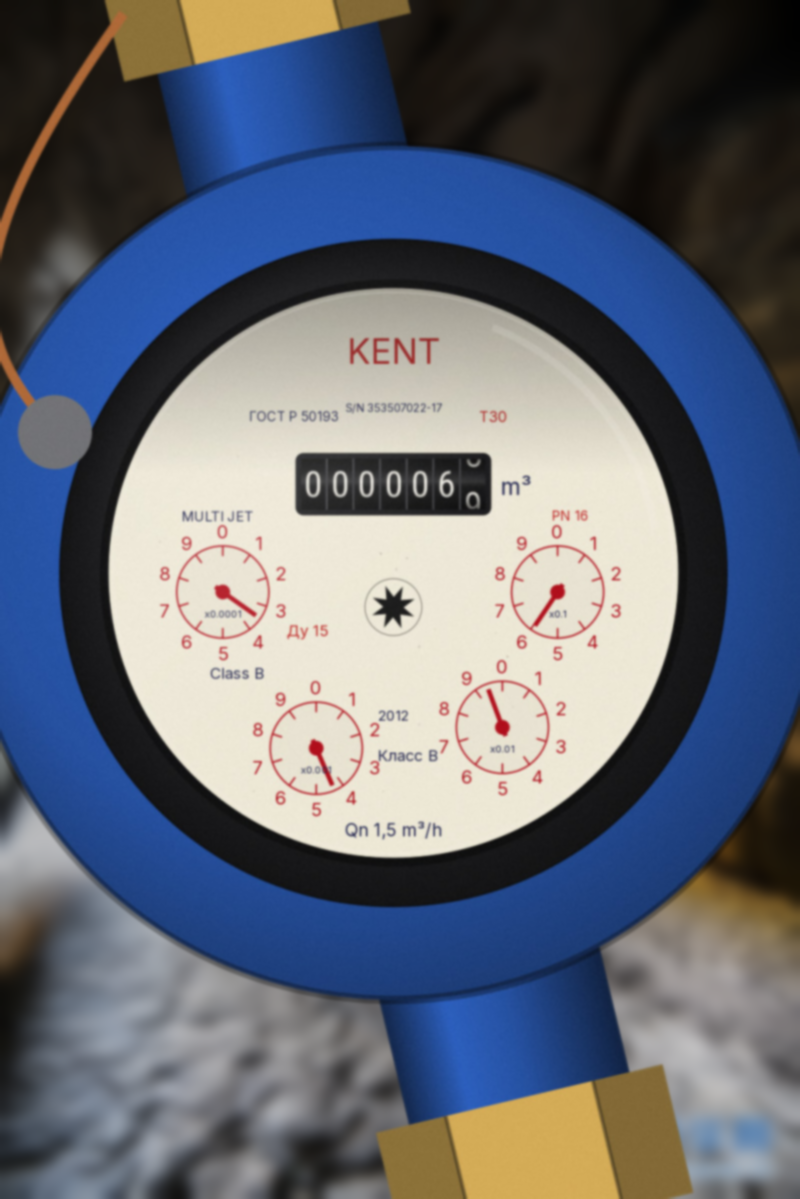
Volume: 68.5943,m³
